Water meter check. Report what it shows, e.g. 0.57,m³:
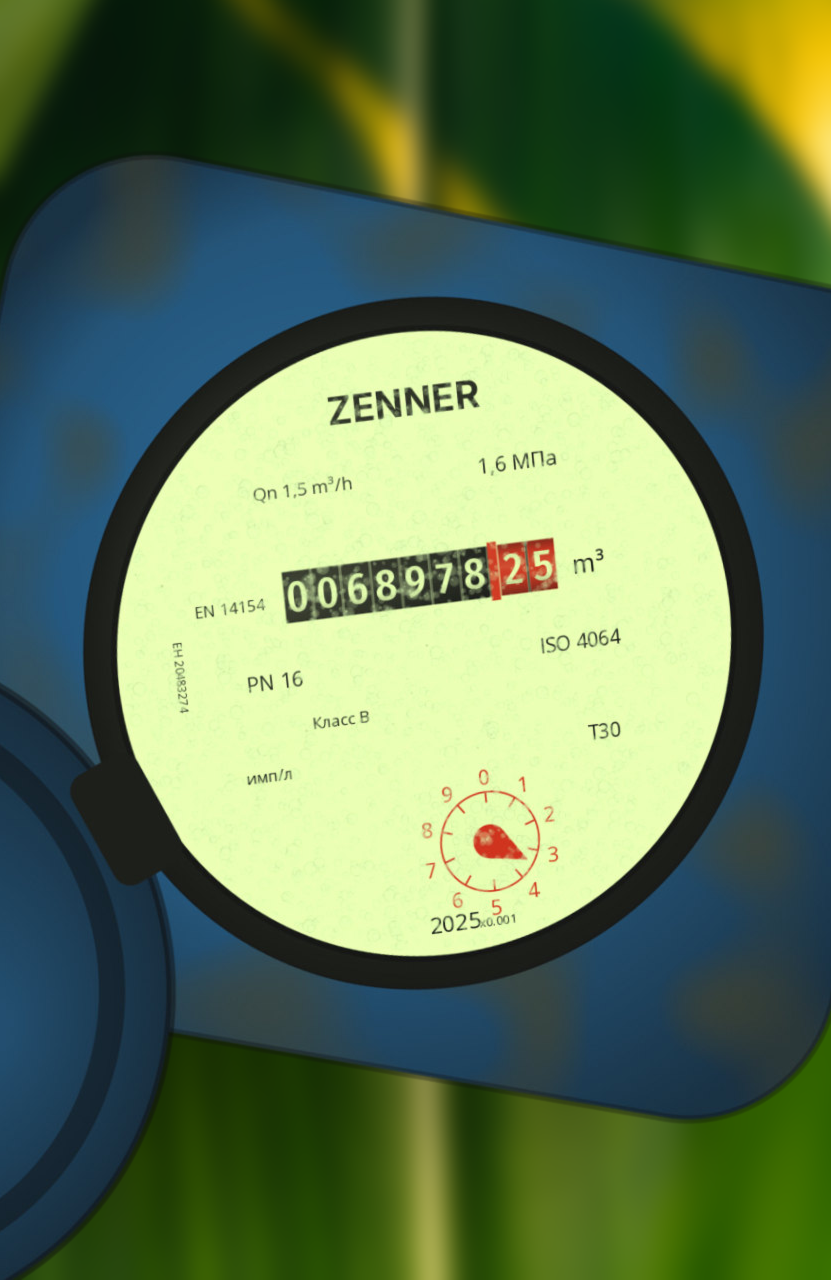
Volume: 68978.253,m³
